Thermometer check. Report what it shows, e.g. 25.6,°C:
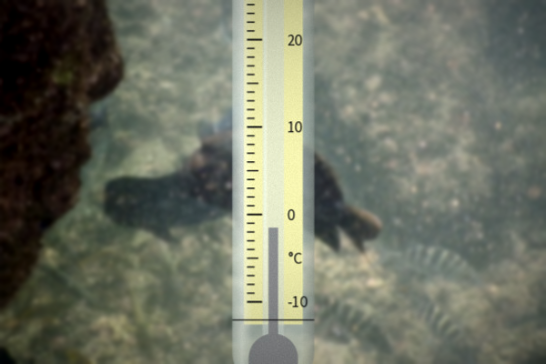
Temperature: -1.5,°C
